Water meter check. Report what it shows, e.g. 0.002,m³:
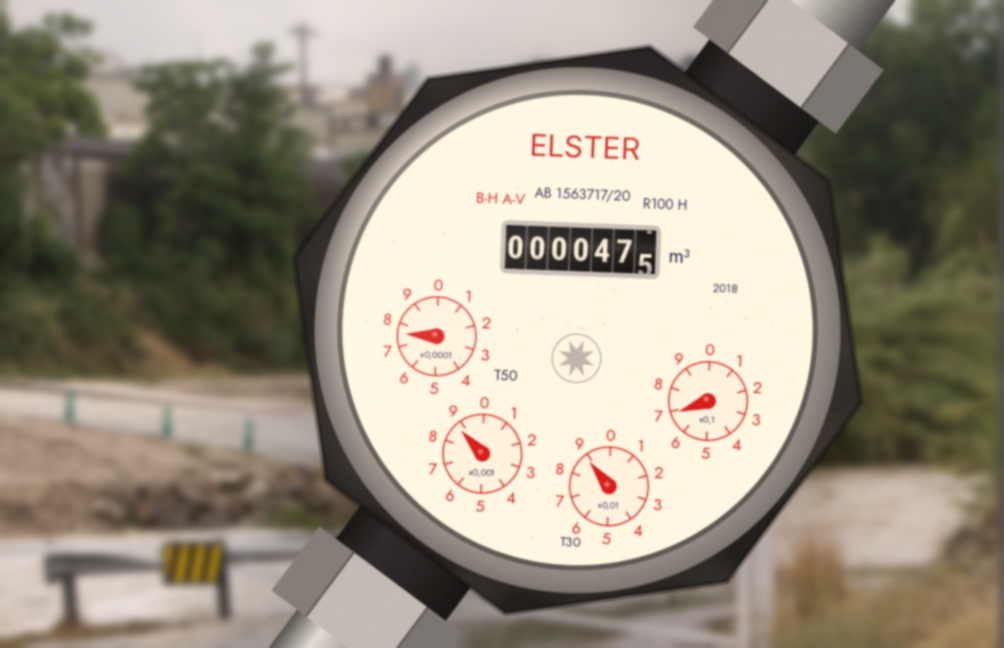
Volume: 474.6887,m³
